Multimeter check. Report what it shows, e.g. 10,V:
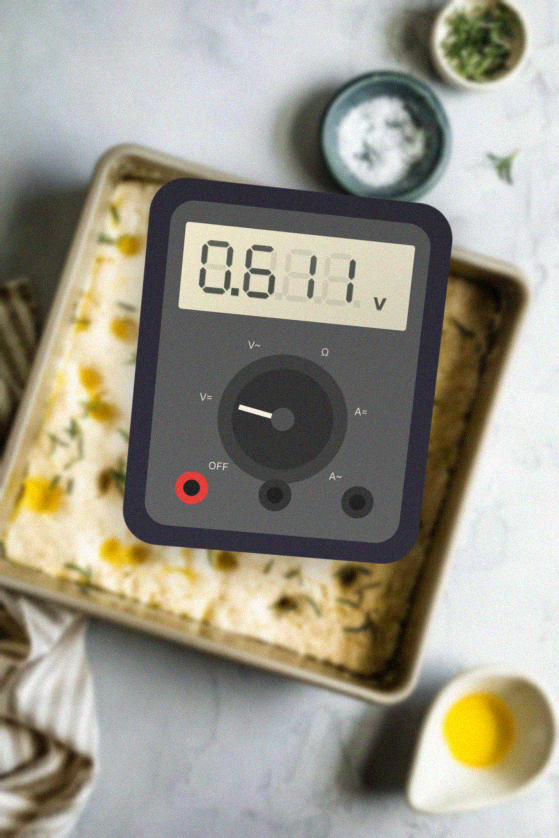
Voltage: 0.611,V
